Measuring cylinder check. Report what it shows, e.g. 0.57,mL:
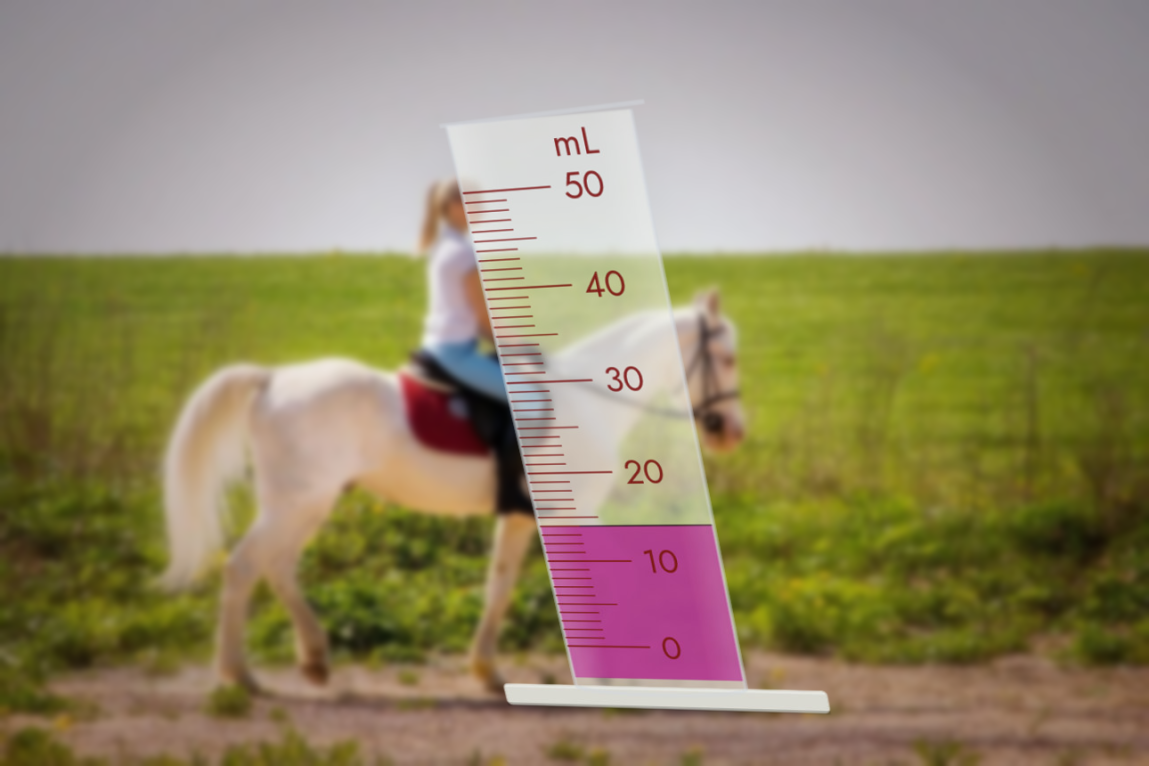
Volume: 14,mL
